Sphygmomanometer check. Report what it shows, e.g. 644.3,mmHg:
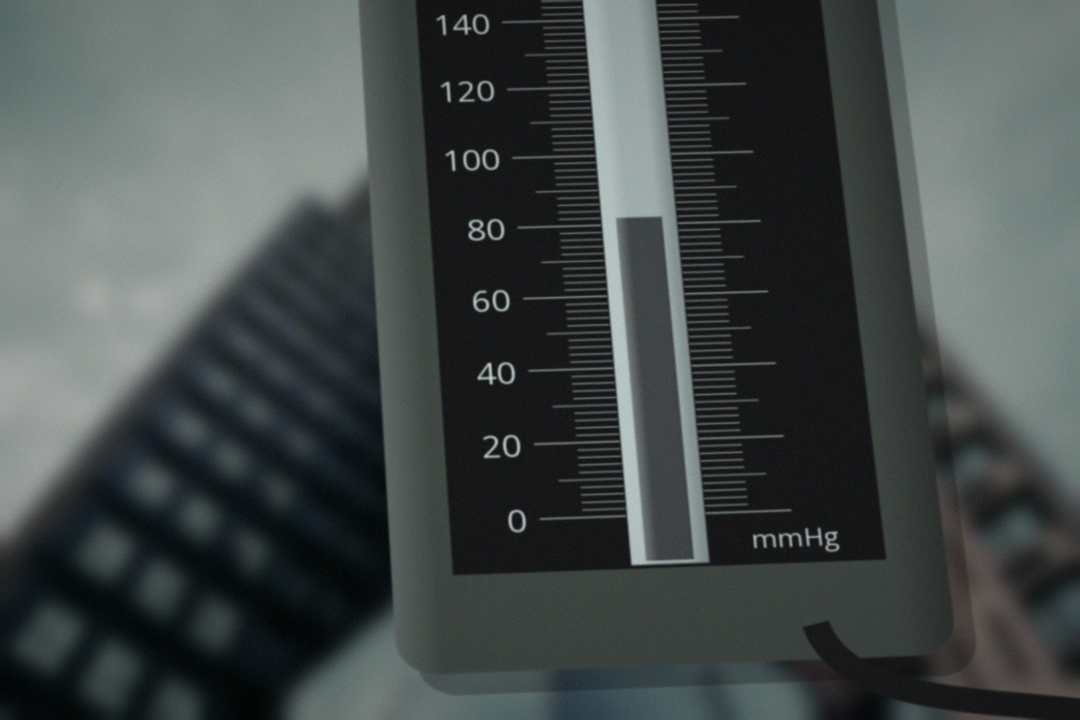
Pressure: 82,mmHg
